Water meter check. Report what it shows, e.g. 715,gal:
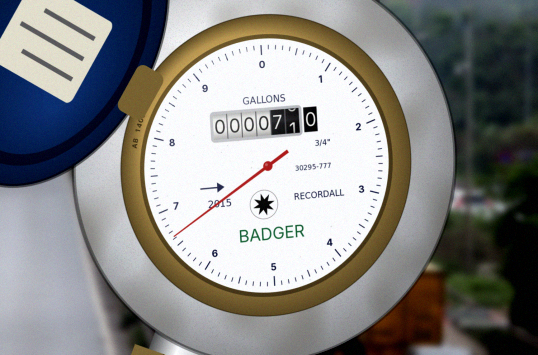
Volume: 706.6,gal
